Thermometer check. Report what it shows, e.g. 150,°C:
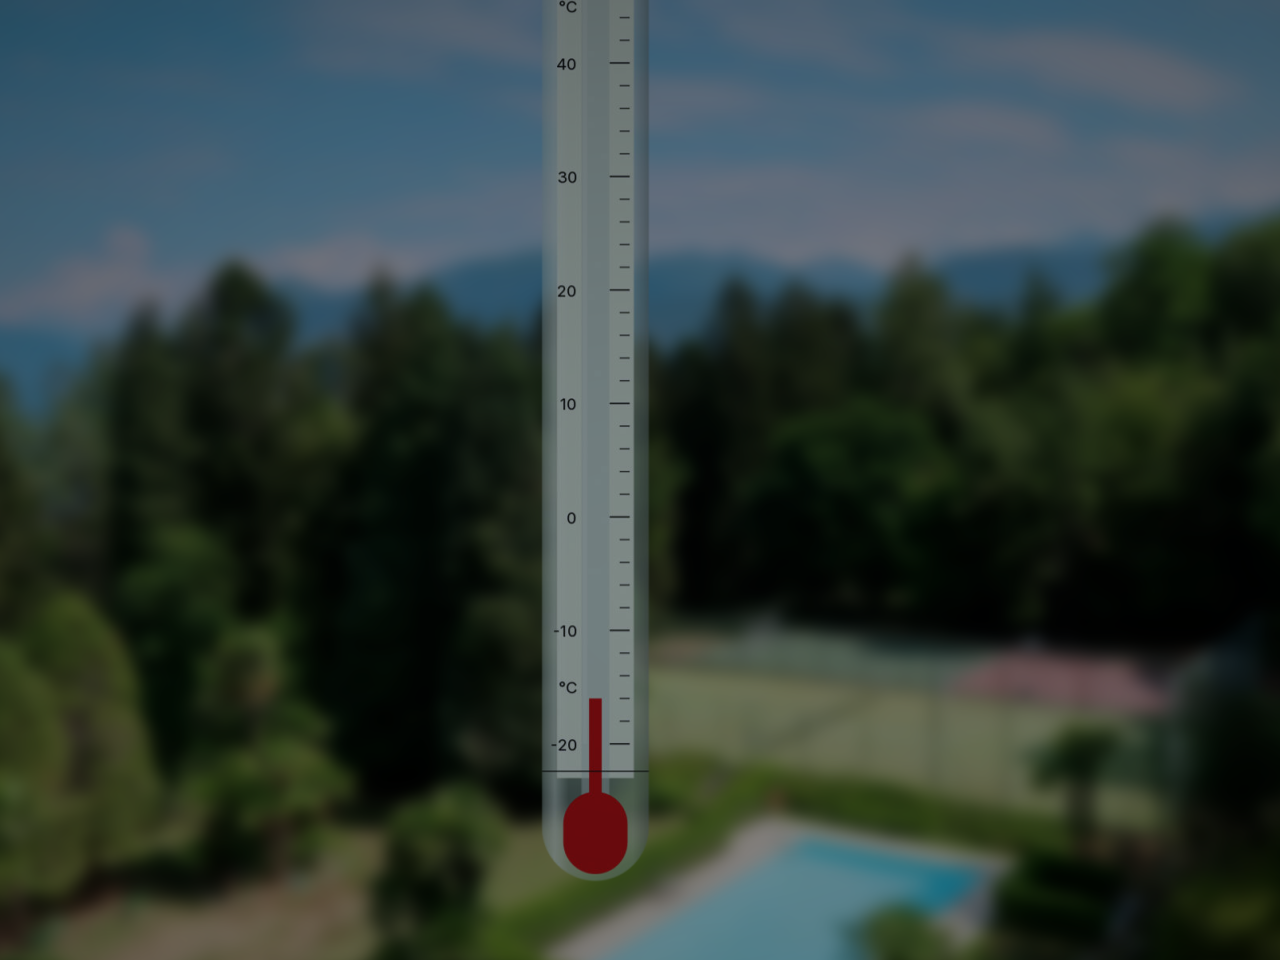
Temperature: -16,°C
